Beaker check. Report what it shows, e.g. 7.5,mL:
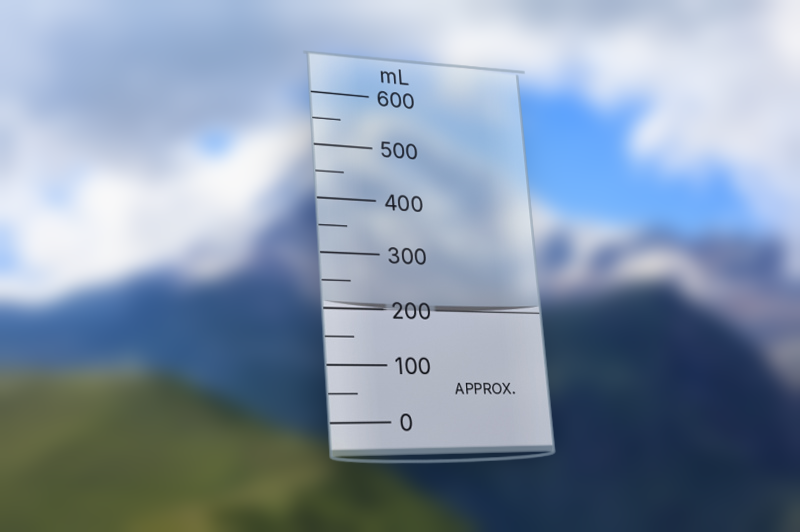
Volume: 200,mL
